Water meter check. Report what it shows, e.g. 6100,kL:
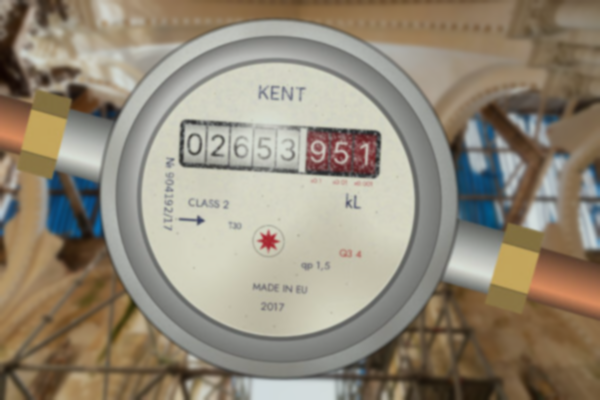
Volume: 2653.951,kL
